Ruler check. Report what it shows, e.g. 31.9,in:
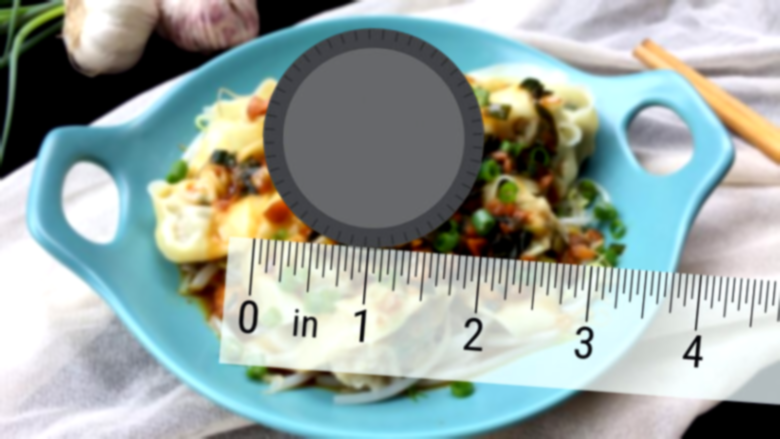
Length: 1.9375,in
